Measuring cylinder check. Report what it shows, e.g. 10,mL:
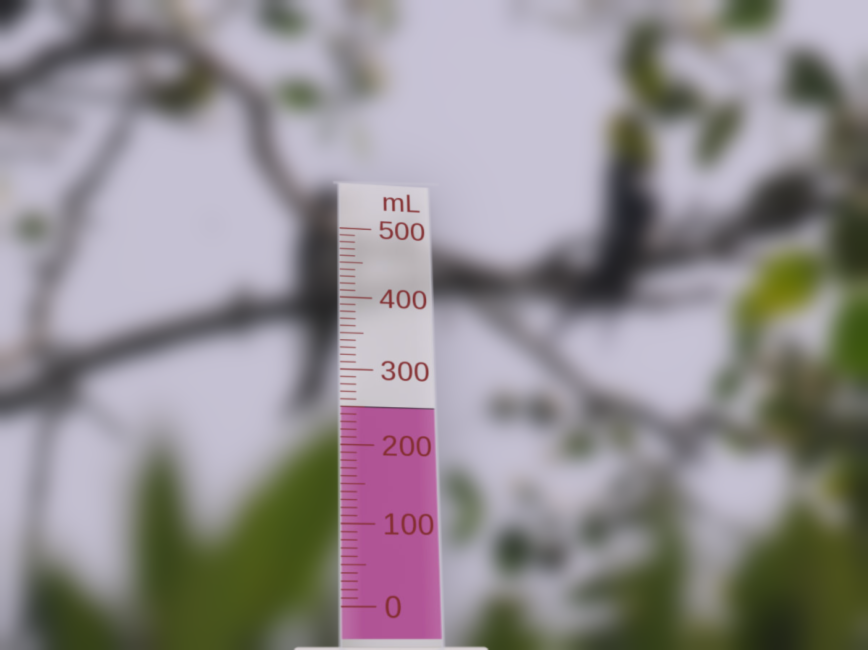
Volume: 250,mL
